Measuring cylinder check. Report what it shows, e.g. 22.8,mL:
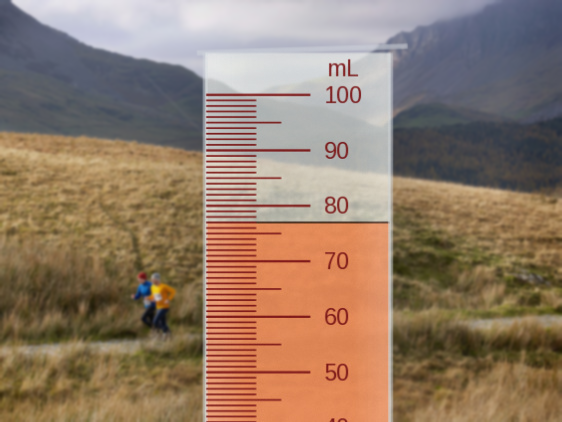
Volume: 77,mL
